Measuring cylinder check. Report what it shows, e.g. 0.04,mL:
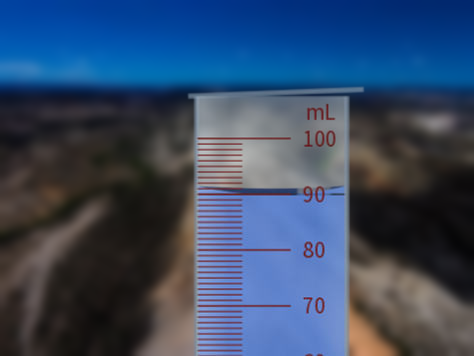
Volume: 90,mL
